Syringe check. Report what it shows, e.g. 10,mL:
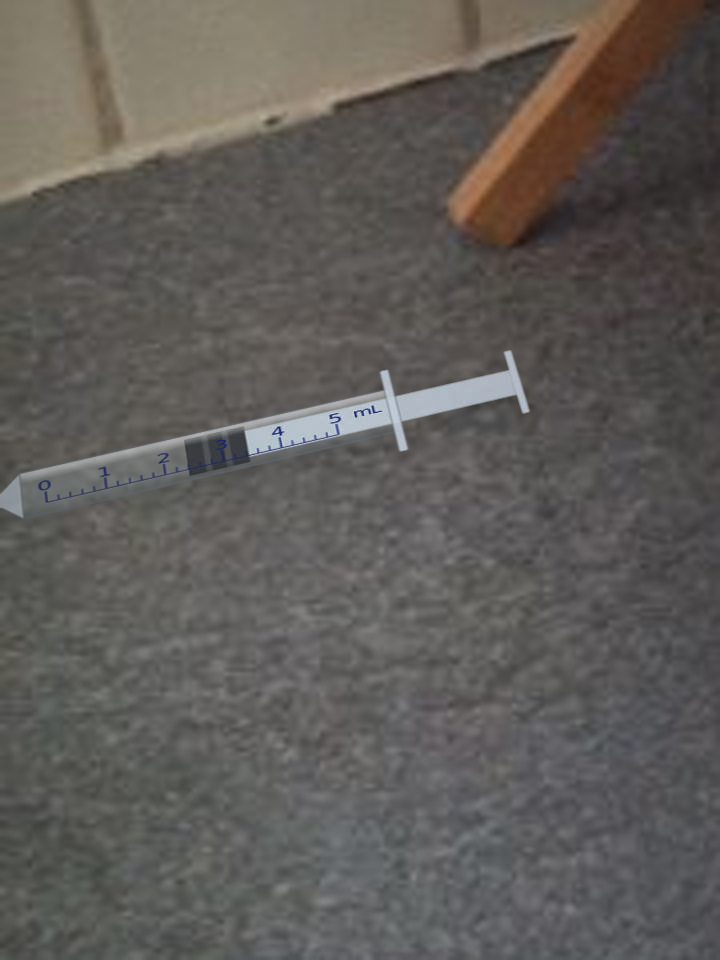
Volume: 2.4,mL
